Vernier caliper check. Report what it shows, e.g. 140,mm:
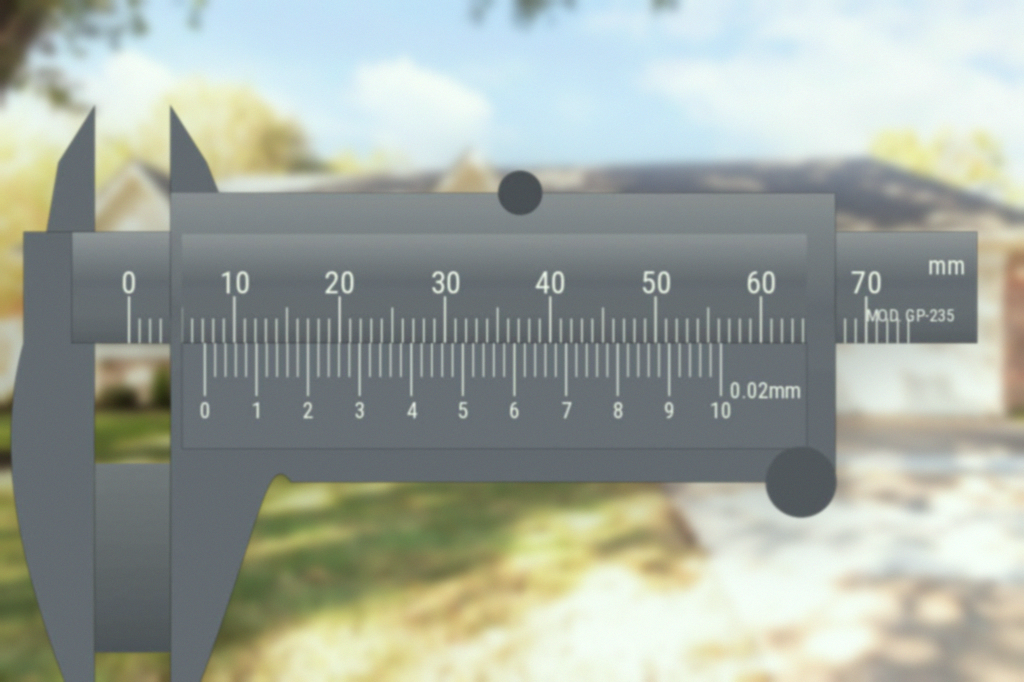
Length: 7.2,mm
